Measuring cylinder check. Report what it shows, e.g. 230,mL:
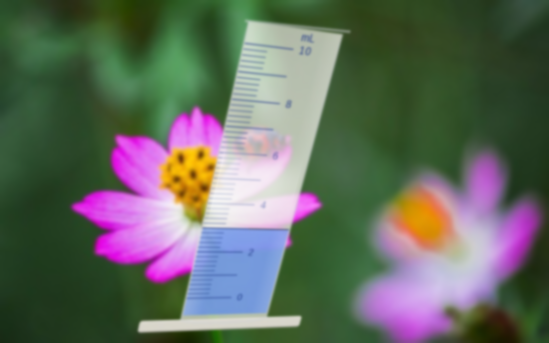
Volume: 3,mL
